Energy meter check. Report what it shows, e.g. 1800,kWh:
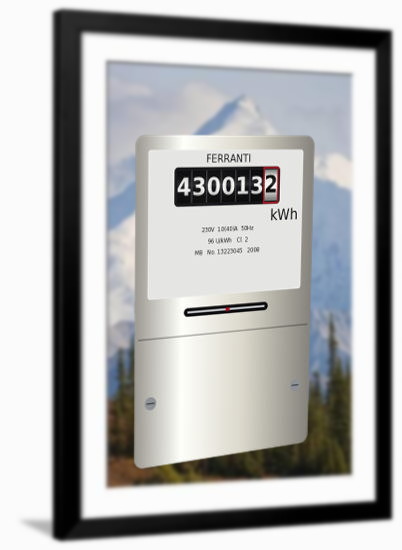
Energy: 430013.2,kWh
